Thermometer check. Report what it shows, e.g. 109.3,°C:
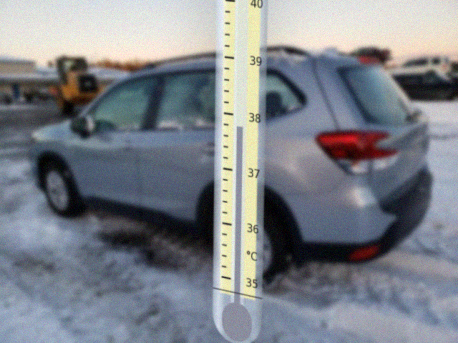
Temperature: 37.8,°C
